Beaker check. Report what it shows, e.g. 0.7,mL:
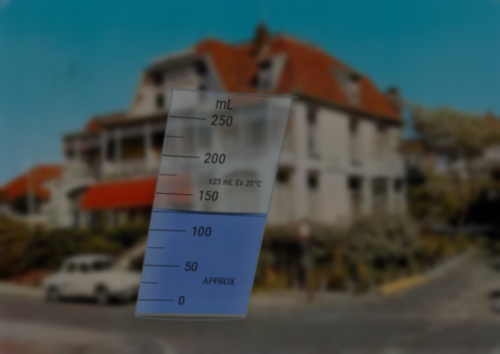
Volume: 125,mL
